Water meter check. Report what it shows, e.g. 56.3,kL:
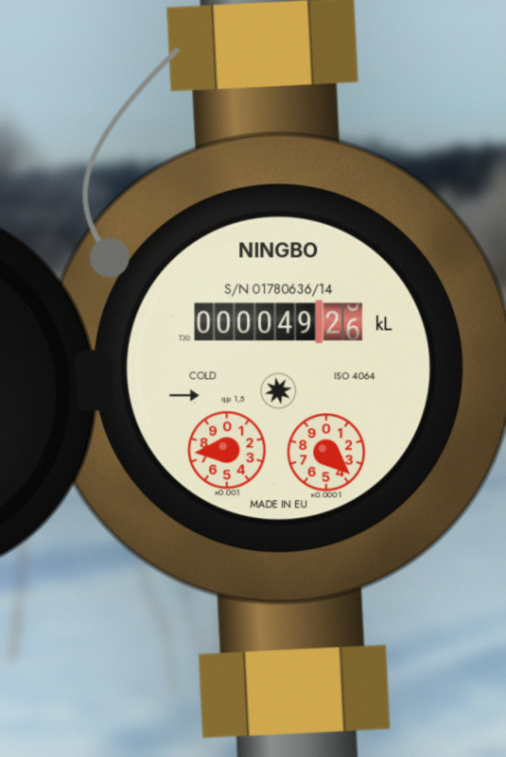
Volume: 49.2573,kL
